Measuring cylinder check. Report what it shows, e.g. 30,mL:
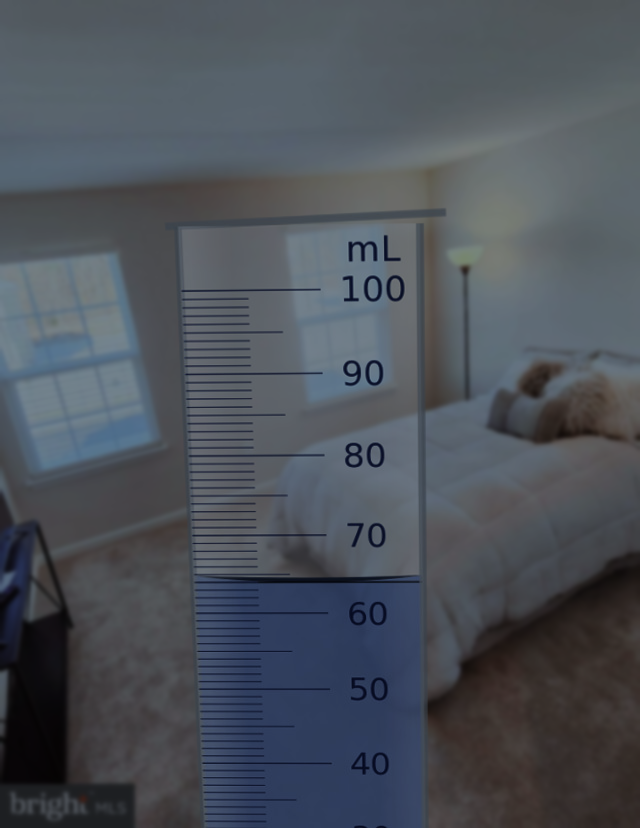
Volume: 64,mL
